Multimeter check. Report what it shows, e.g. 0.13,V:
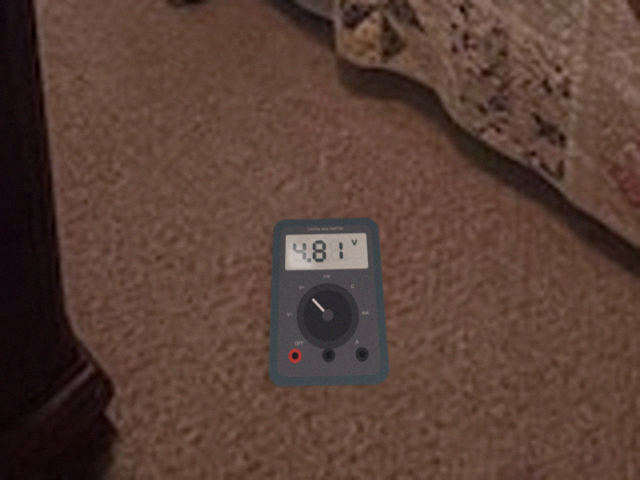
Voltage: 4.81,V
